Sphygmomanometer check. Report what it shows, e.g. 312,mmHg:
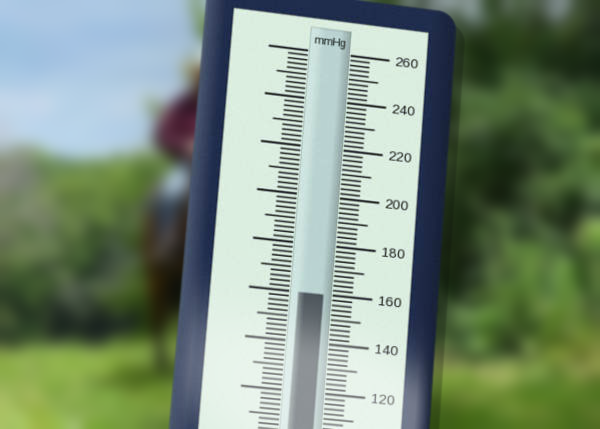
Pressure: 160,mmHg
